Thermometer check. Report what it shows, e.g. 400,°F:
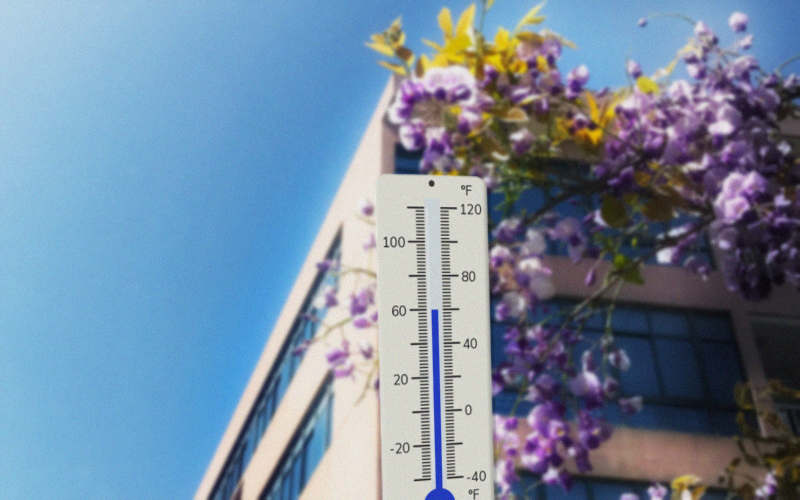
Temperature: 60,°F
